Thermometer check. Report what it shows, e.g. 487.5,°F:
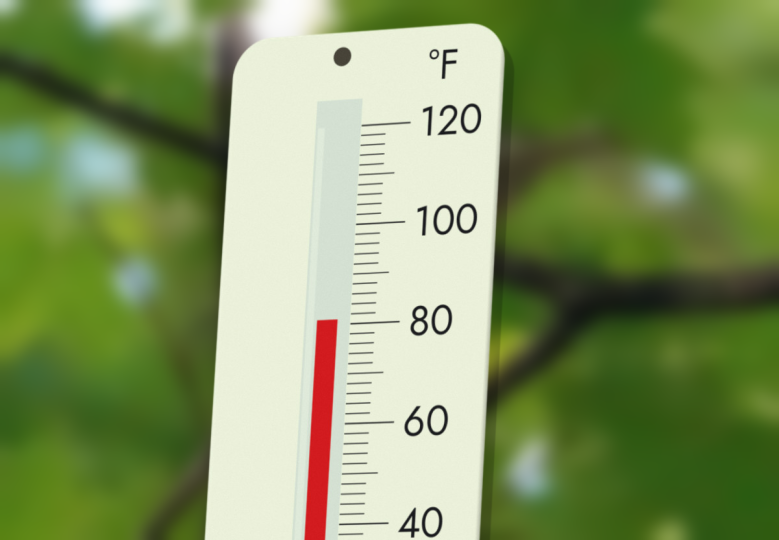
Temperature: 81,°F
